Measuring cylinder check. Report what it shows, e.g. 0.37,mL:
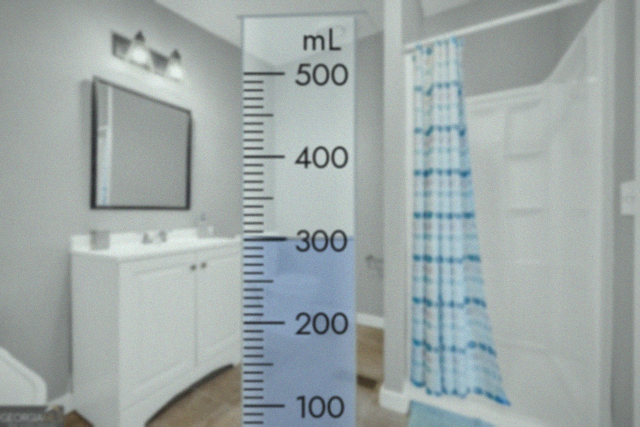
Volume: 300,mL
